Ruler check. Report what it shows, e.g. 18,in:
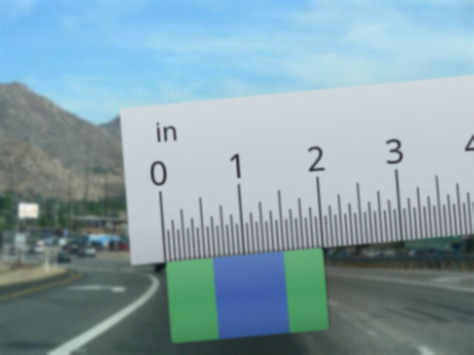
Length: 2,in
